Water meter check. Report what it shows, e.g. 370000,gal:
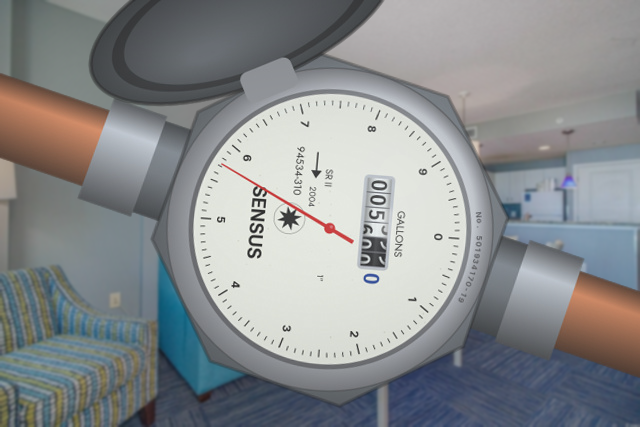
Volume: 55995.7,gal
